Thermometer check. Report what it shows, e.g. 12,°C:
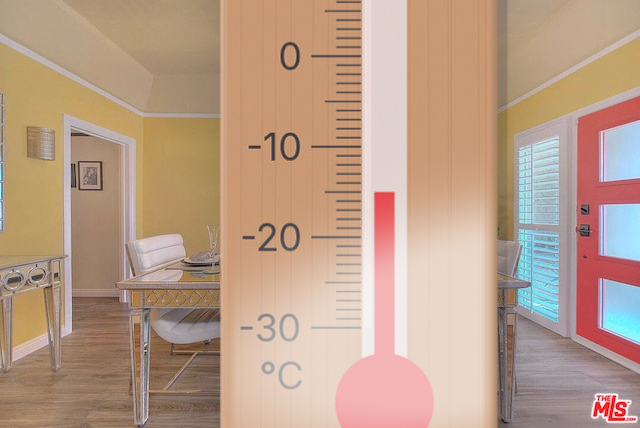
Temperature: -15,°C
